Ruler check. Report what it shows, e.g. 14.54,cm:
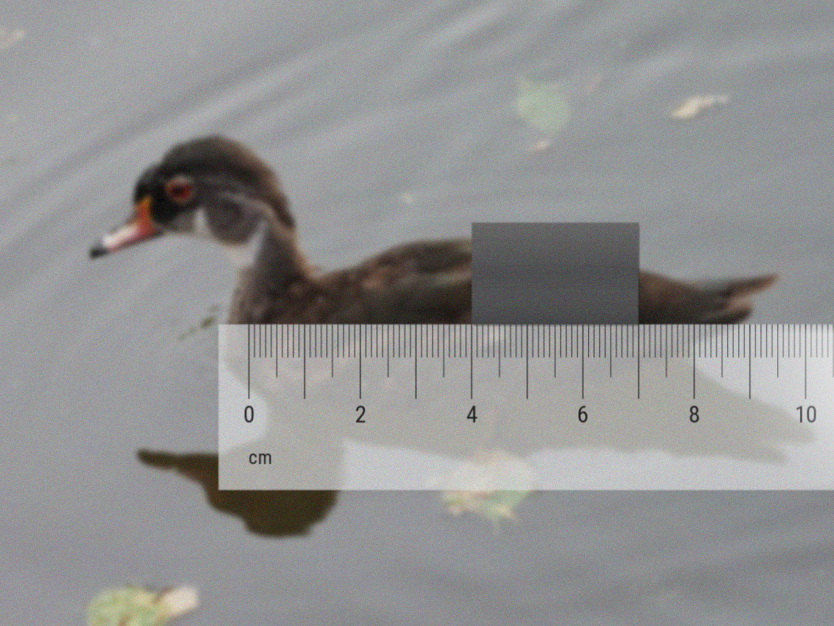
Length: 3,cm
